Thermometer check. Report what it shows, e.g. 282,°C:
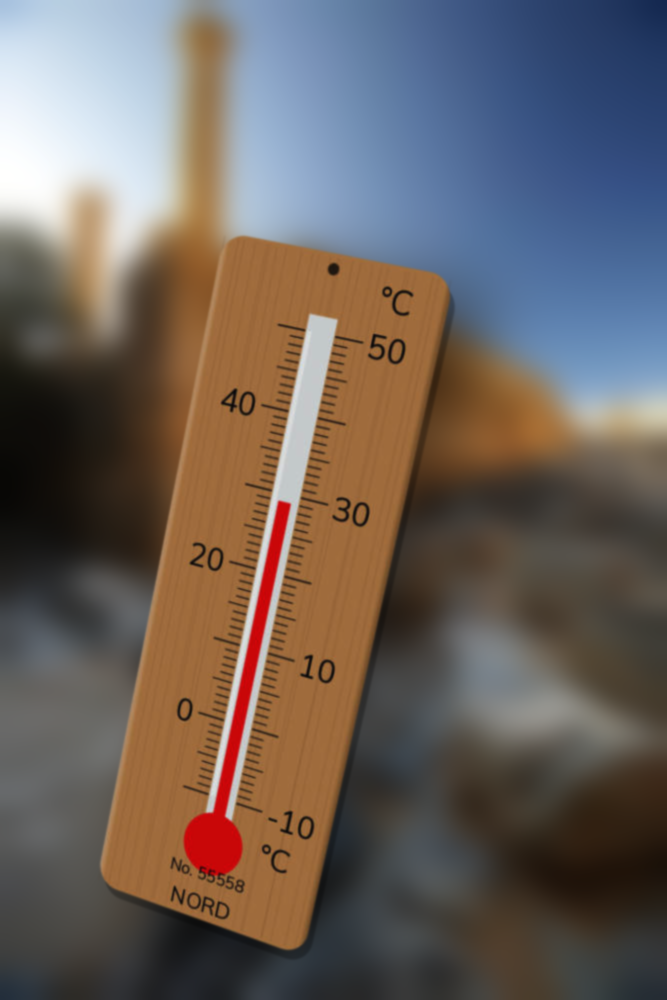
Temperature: 29,°C
